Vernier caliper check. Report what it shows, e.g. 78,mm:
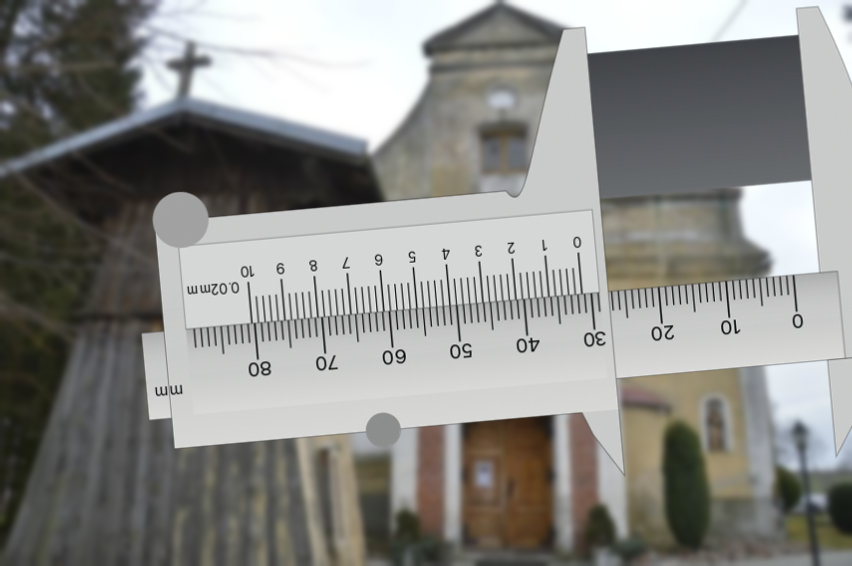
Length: 31.4,mm
